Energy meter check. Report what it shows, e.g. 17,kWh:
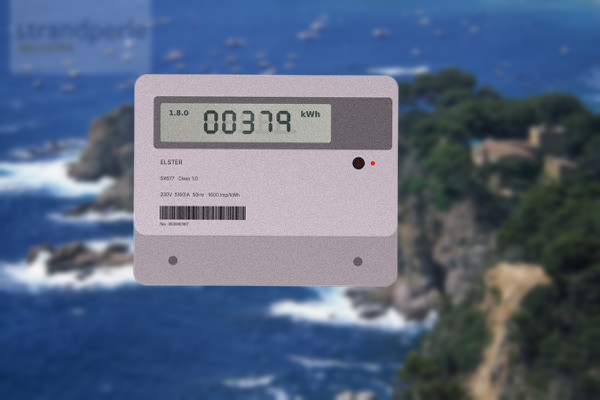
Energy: 379,kWh
